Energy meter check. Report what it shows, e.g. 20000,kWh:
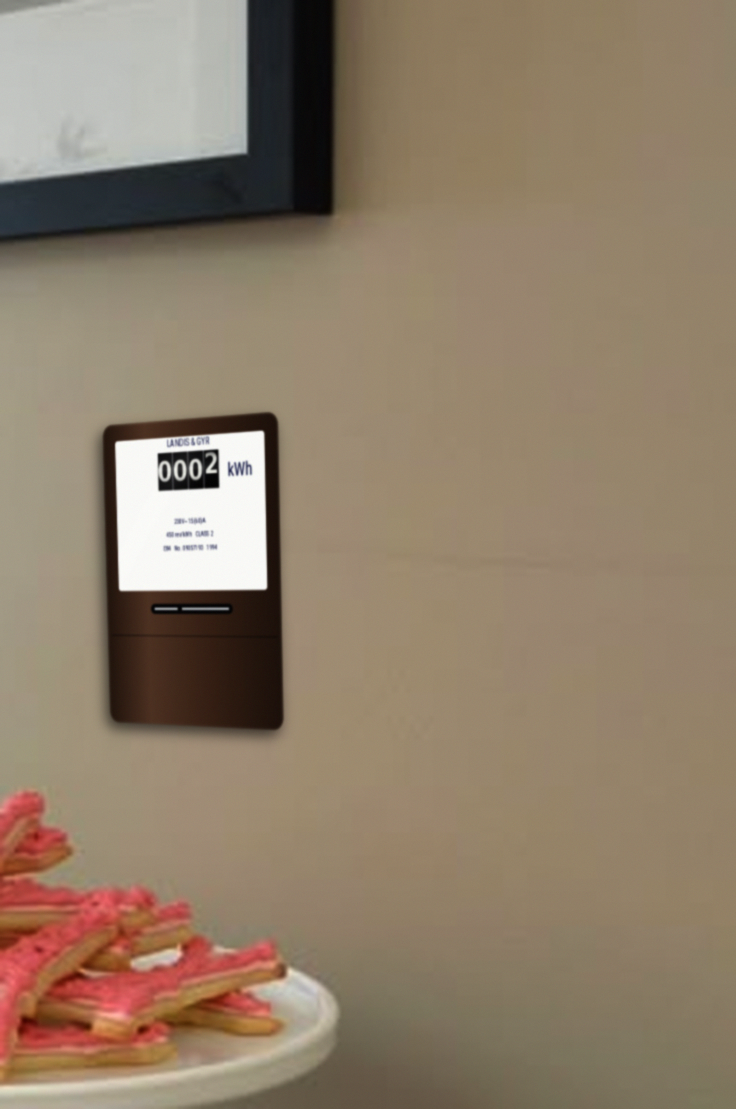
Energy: 2,kWh
